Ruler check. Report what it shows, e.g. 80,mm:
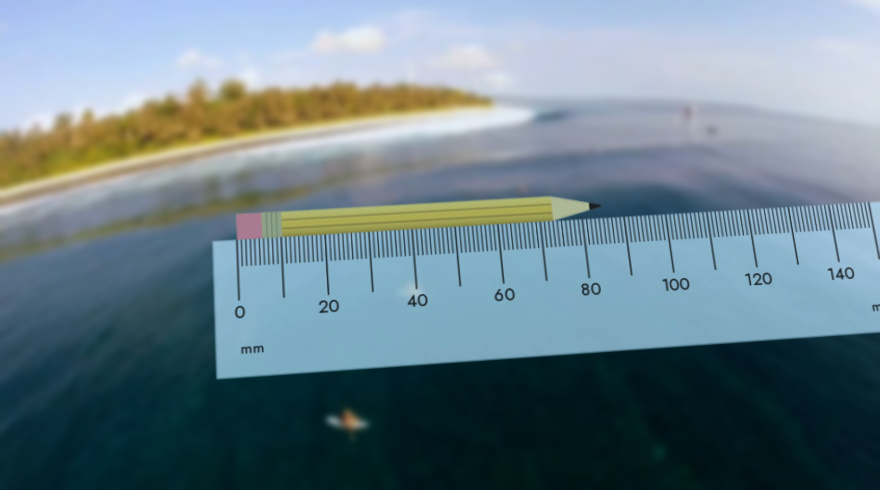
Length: 85,mm
